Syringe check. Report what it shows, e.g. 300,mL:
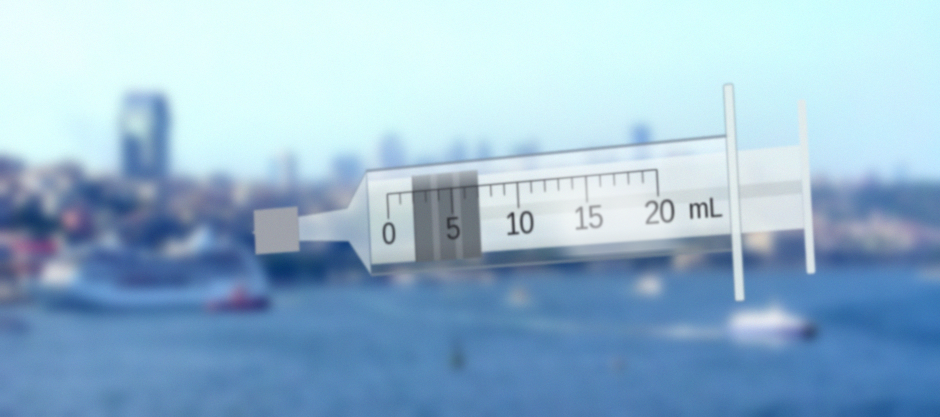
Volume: 2,mL
